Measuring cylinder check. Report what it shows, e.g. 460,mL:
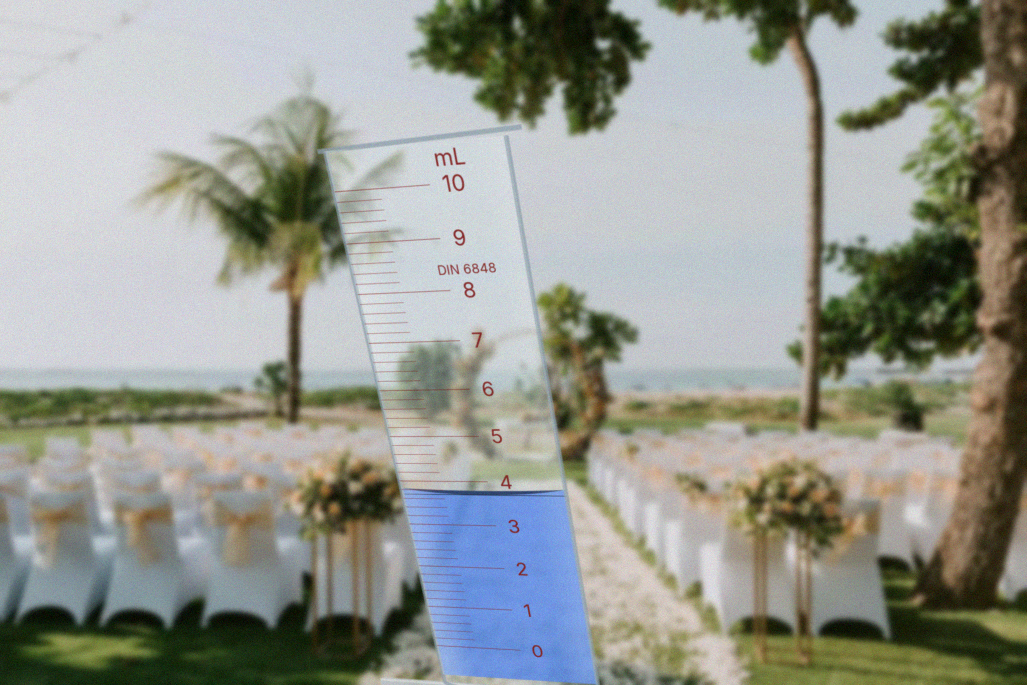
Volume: 3.7,mL
